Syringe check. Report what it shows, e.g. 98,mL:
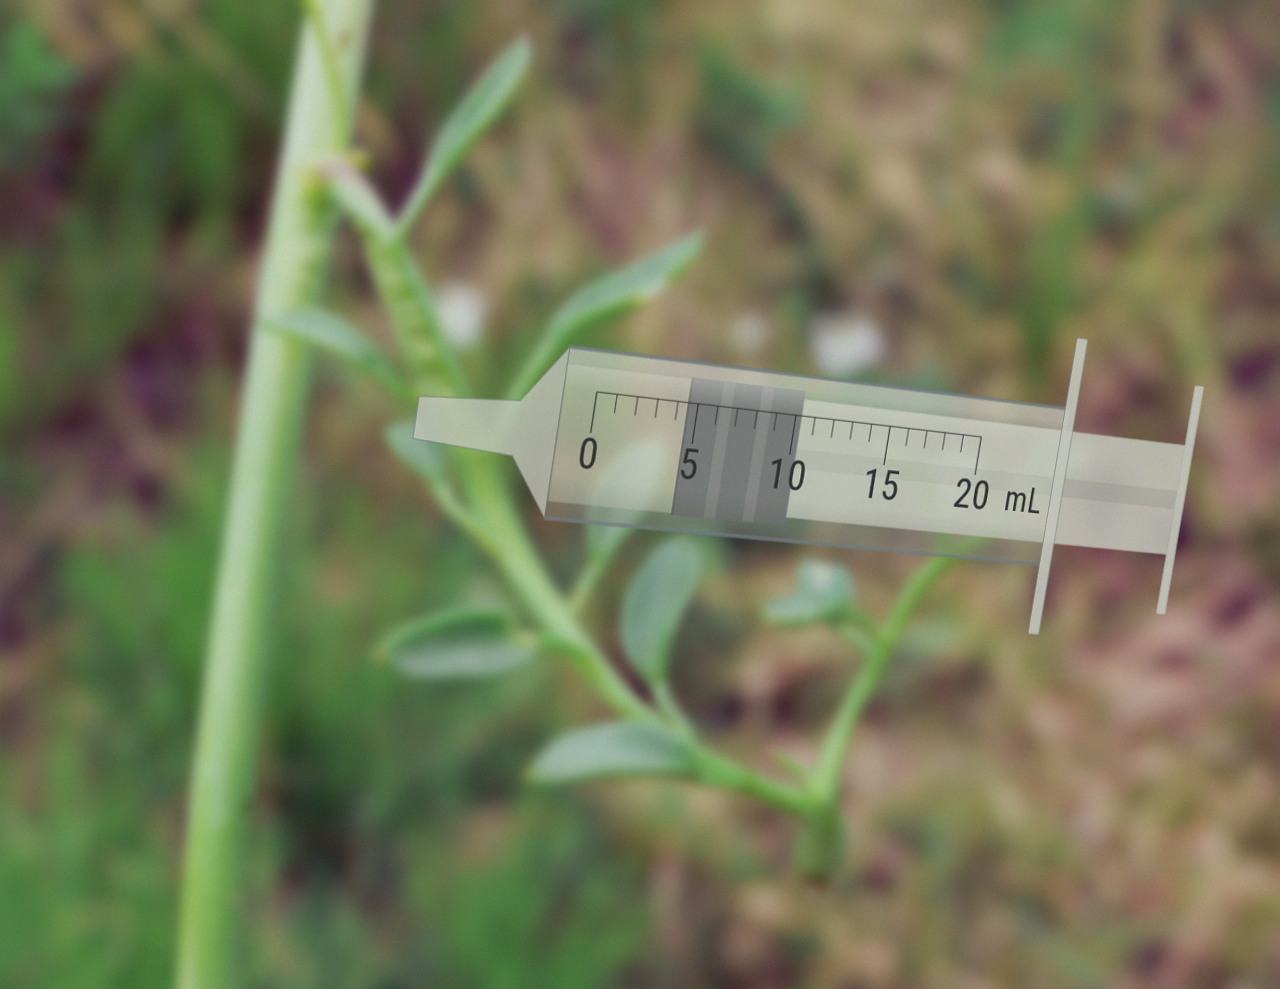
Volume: 4.5,mL
